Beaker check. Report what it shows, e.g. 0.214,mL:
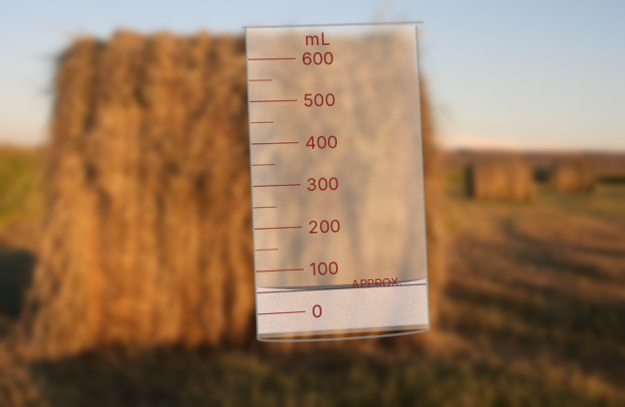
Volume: 50,mL
